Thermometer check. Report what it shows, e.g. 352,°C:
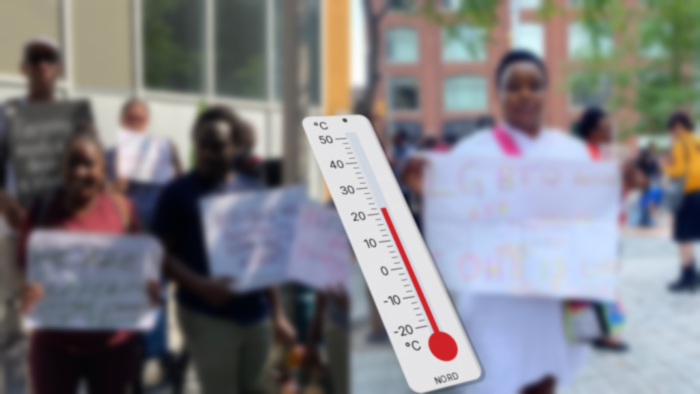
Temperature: 22,°C
